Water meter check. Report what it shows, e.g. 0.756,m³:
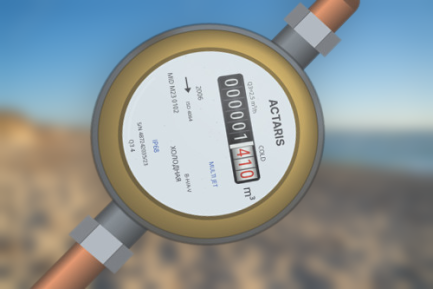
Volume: 1.410,m³
